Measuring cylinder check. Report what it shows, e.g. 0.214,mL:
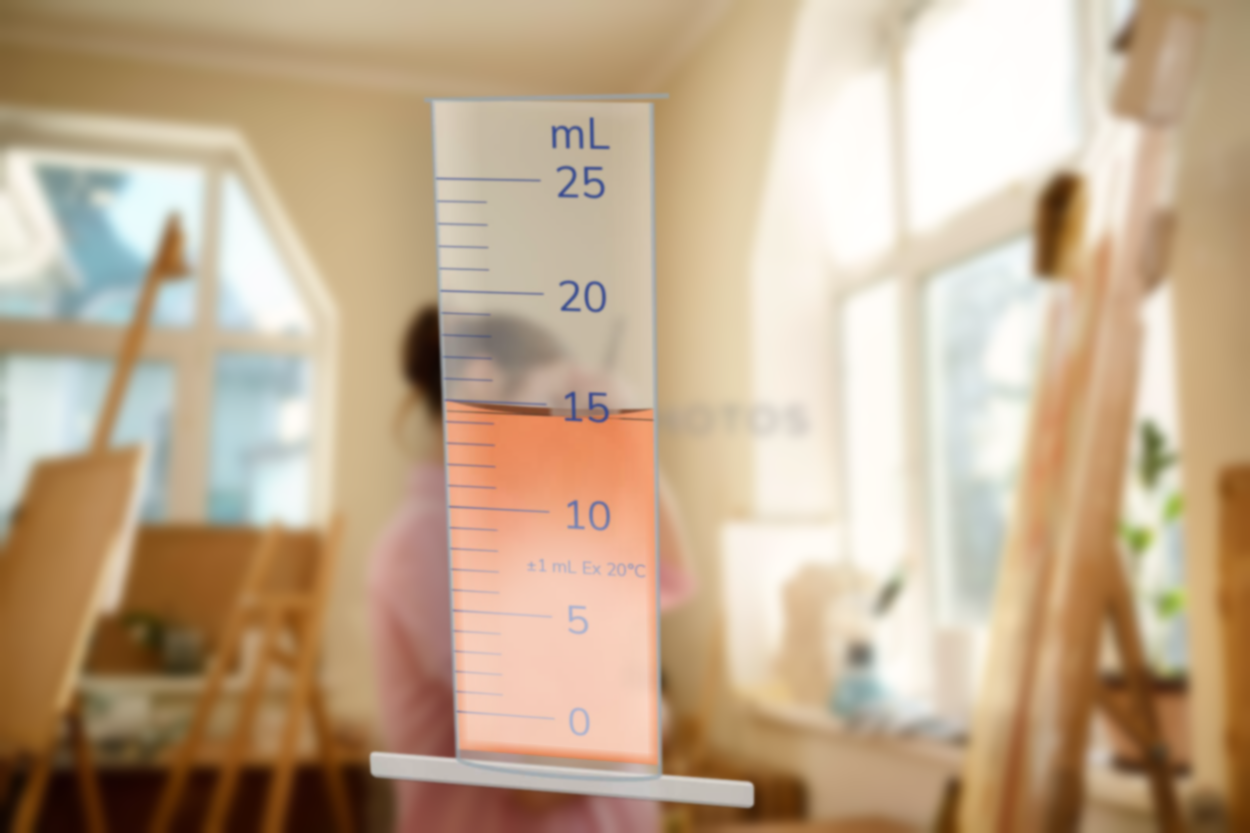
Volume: 14.5,mL
